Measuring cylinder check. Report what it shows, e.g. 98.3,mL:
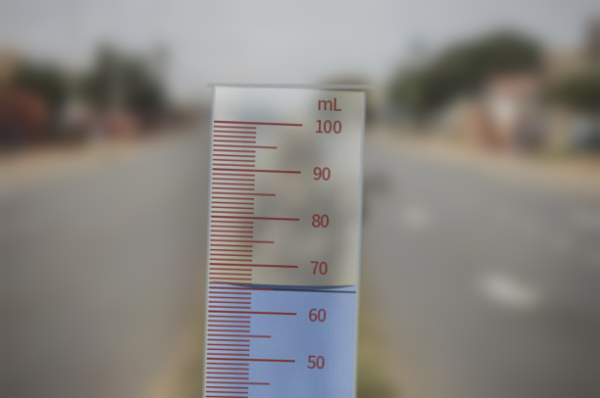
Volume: 65,mL
